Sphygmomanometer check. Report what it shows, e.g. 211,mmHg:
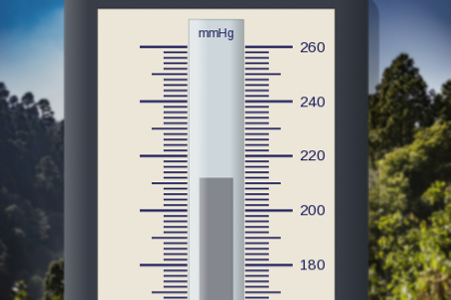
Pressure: 212,mmHg
